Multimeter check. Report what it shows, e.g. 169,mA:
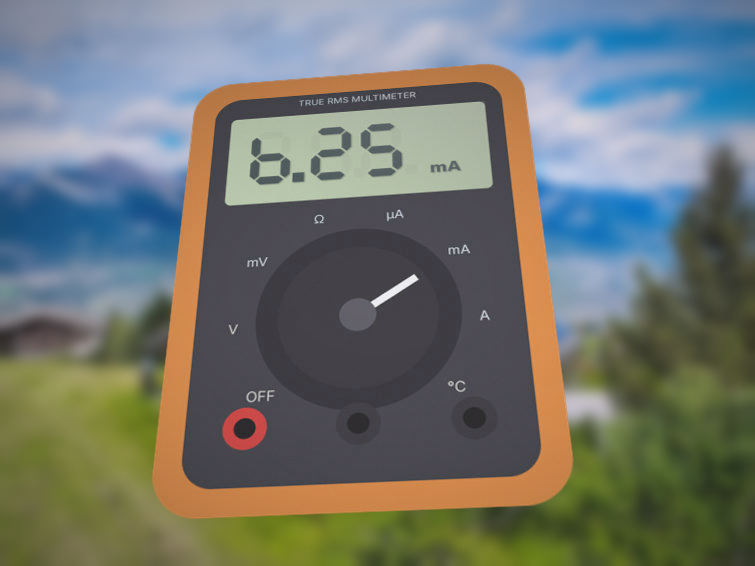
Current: 6.25,mA
